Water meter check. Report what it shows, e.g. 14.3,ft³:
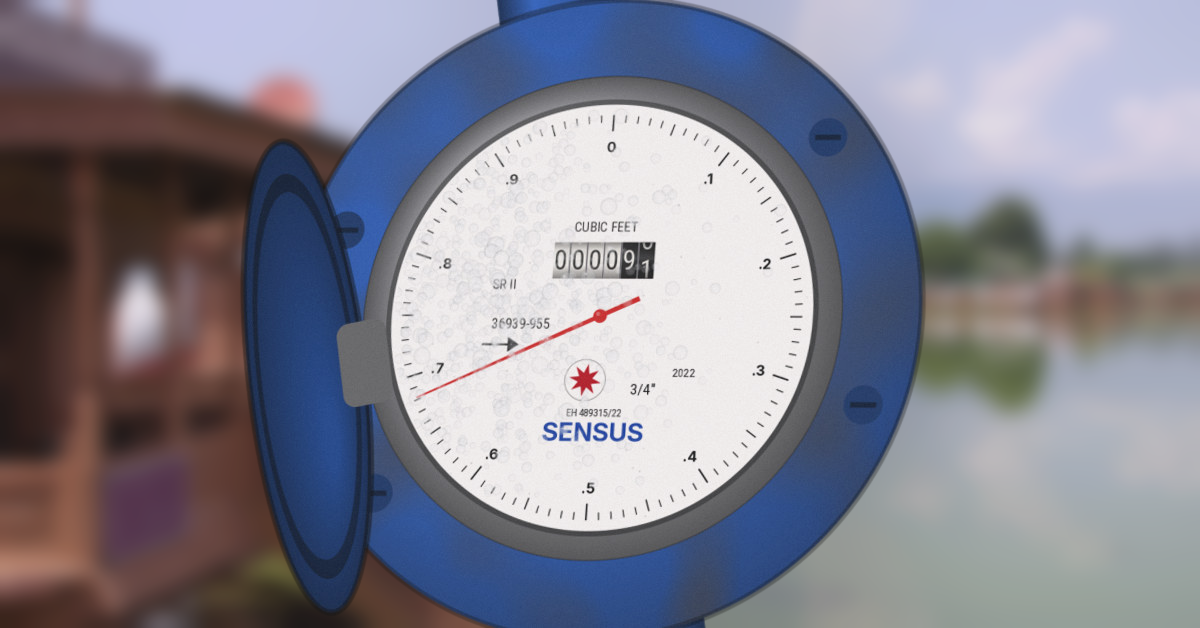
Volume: 90.68,ft³
